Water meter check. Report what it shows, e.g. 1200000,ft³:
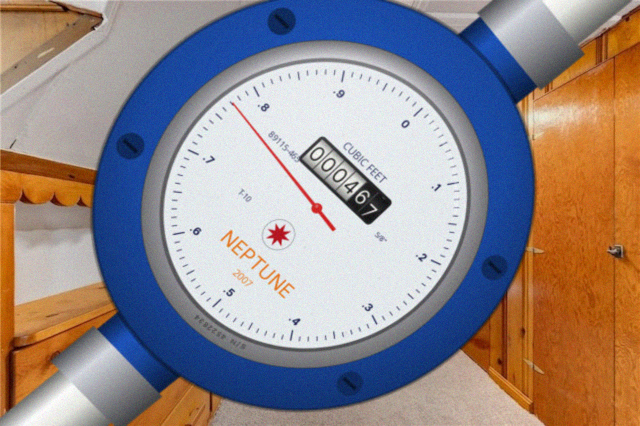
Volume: 466.77,ft³
